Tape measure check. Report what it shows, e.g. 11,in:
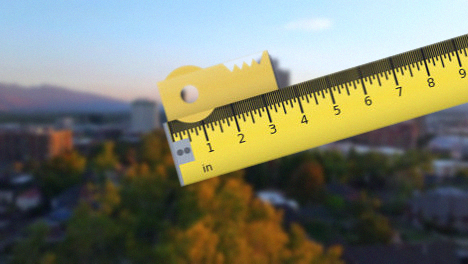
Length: 3.5,in
